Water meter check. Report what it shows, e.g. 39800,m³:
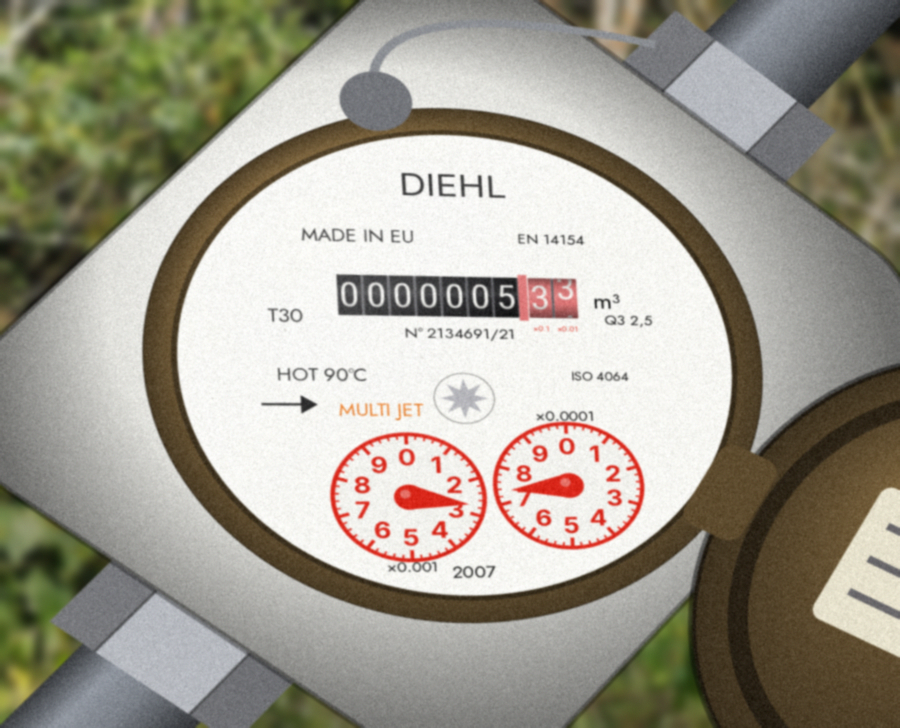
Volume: 5.3327,m³
